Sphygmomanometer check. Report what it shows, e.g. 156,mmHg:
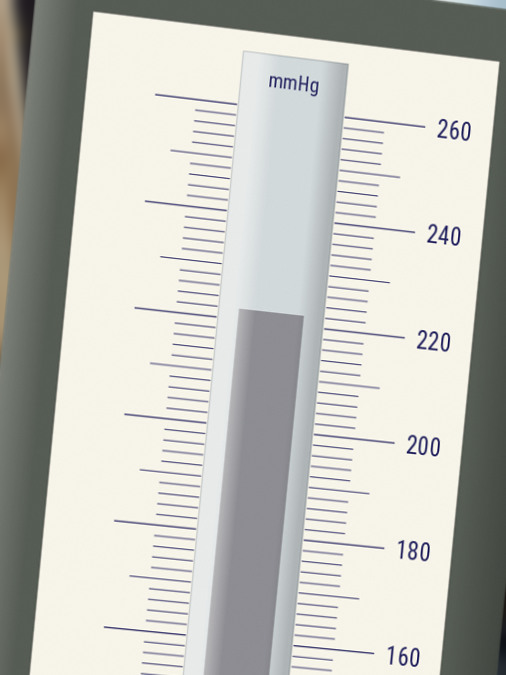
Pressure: 222,mmHg
